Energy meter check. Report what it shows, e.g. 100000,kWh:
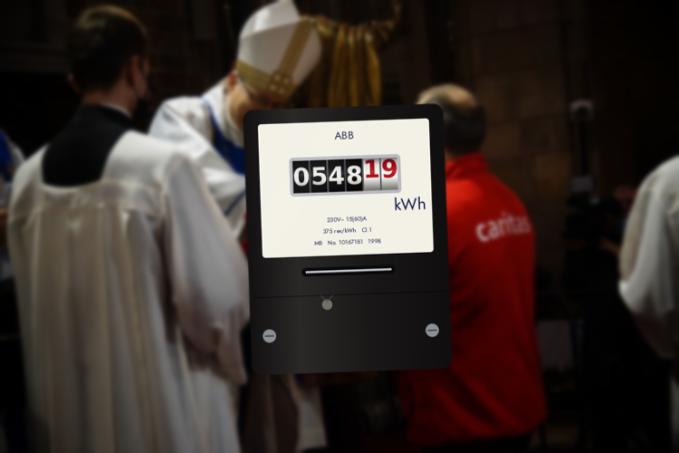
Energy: 548.19,kWh
